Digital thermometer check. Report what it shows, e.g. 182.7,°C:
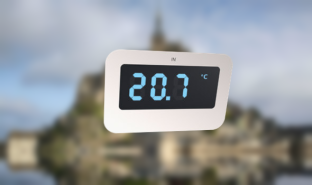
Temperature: 20.7,°C
